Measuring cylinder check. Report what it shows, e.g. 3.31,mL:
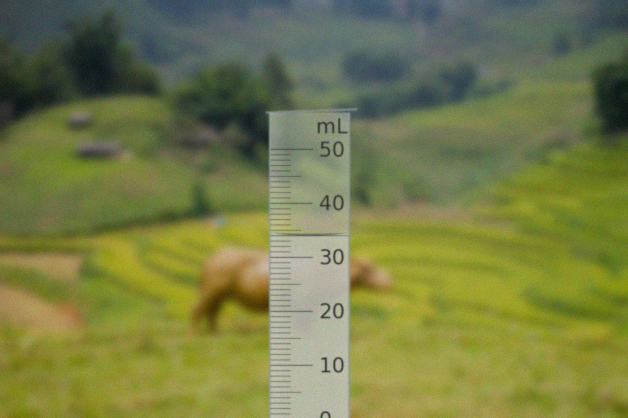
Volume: 34,mL
